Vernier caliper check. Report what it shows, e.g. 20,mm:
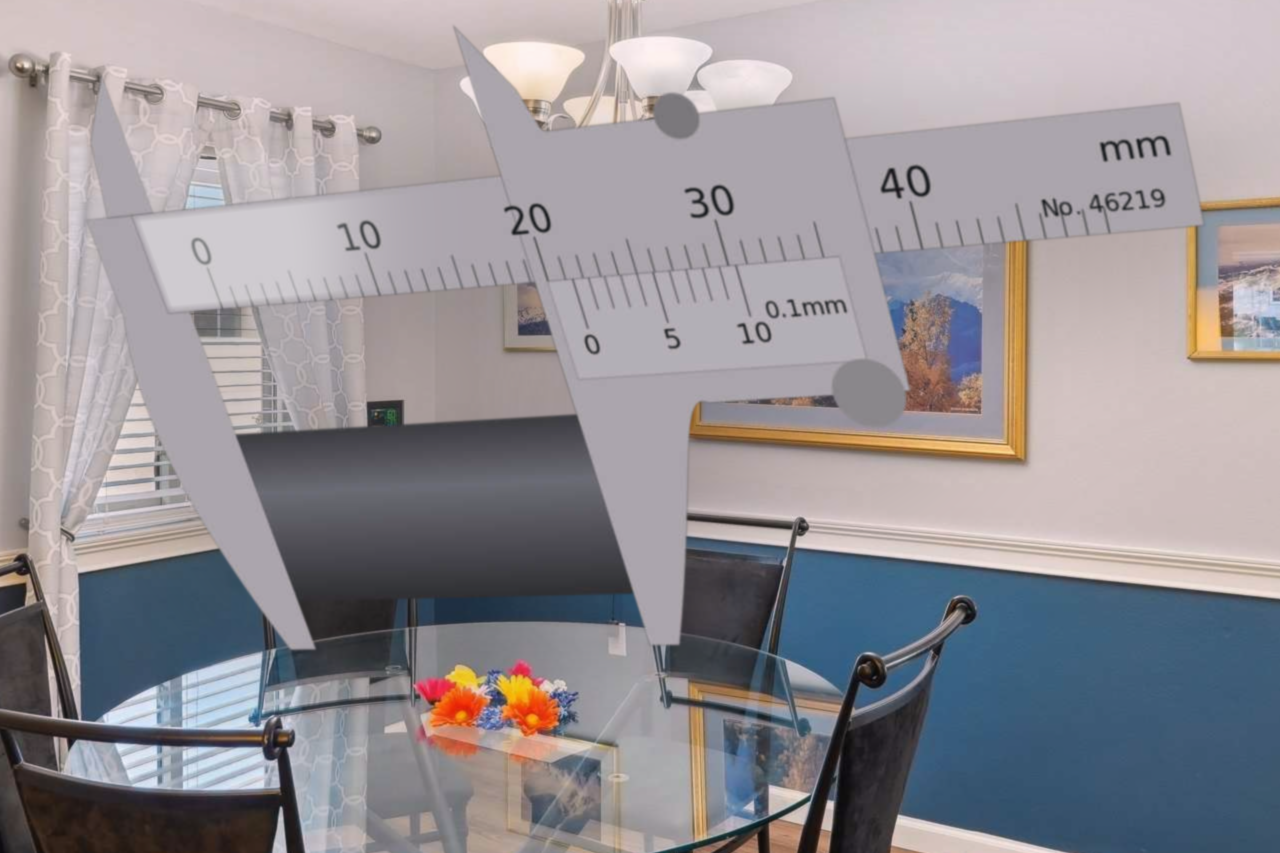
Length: 21.4,mm
